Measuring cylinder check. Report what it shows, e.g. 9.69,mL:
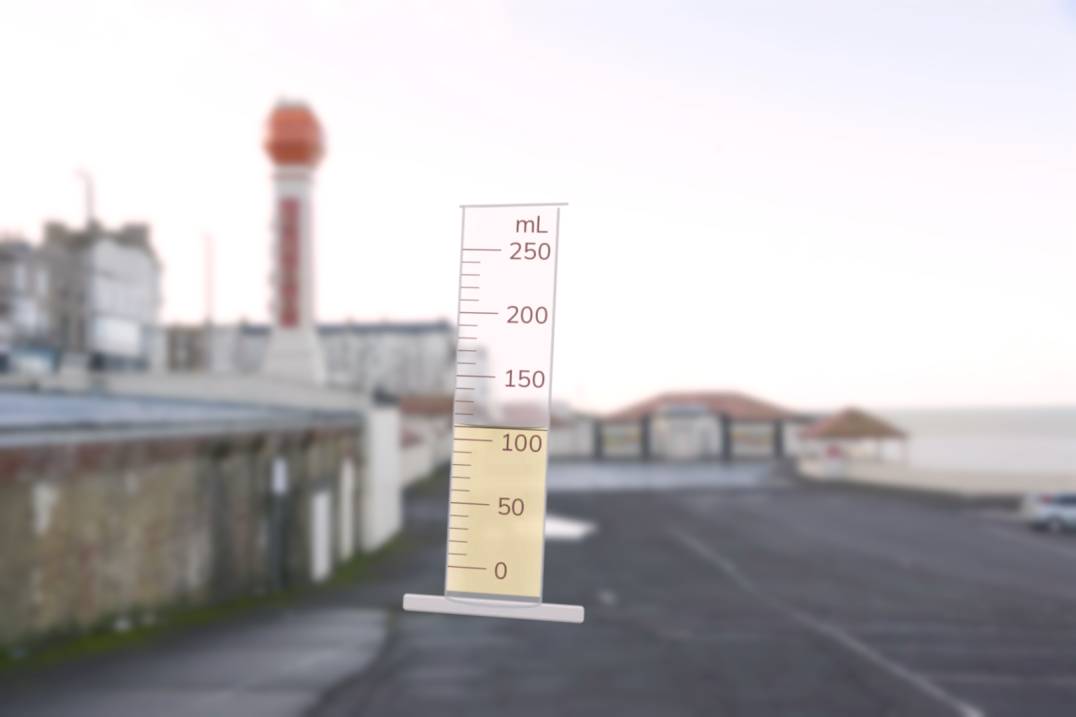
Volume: 110,mL
